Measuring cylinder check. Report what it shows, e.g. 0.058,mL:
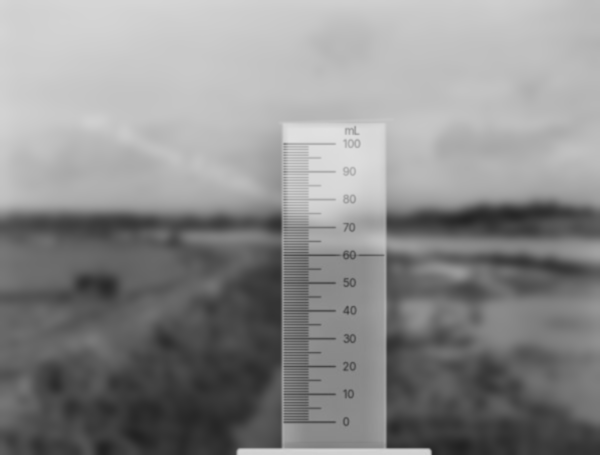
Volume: 60,mL
